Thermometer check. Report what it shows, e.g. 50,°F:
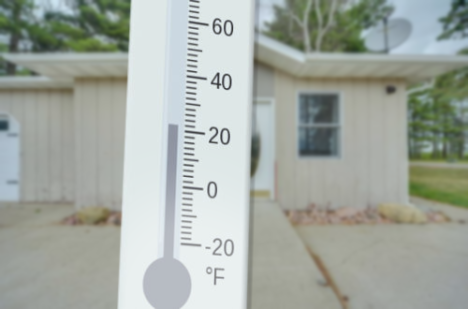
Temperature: 22,°F
